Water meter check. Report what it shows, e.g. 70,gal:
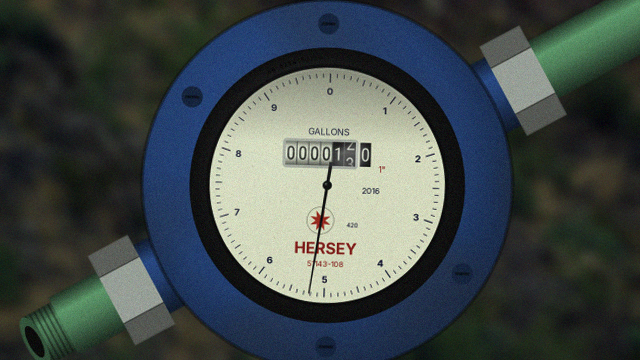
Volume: 125.2,gal
